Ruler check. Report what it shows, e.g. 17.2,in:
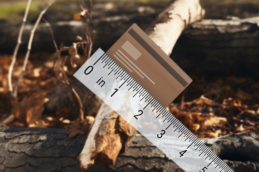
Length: 2.5,in
